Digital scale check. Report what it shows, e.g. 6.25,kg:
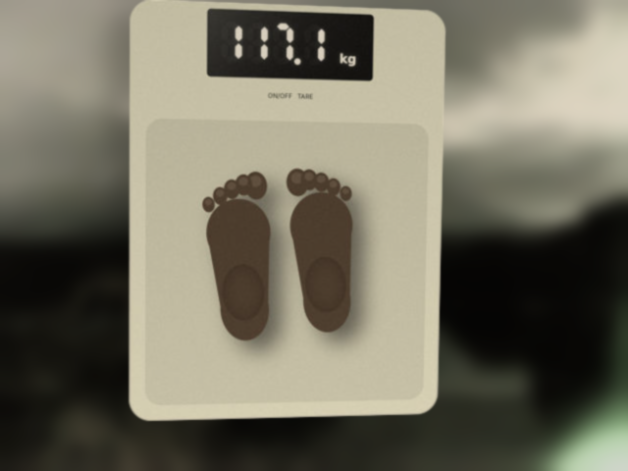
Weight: 117.1,kg
